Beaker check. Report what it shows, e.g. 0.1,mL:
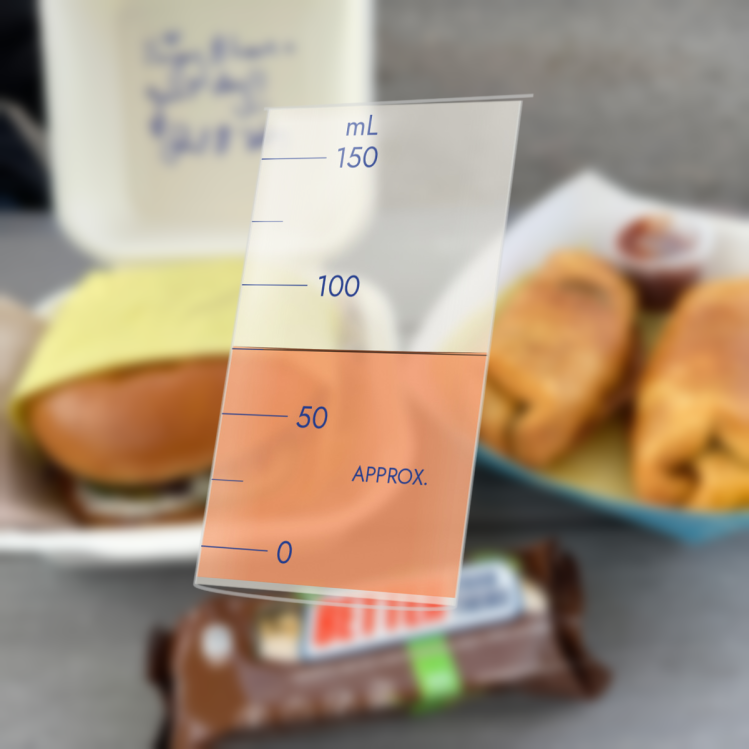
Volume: 75,mL
